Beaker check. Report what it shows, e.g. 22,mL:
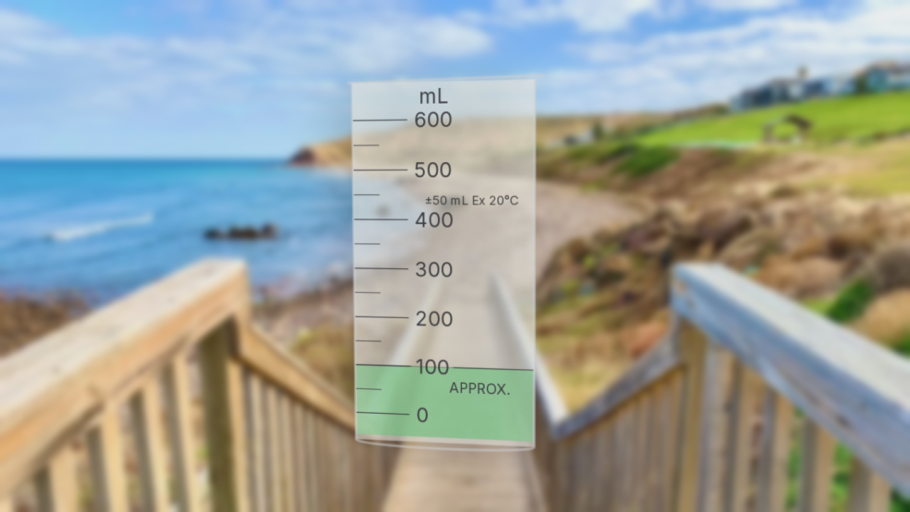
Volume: 100,mL
